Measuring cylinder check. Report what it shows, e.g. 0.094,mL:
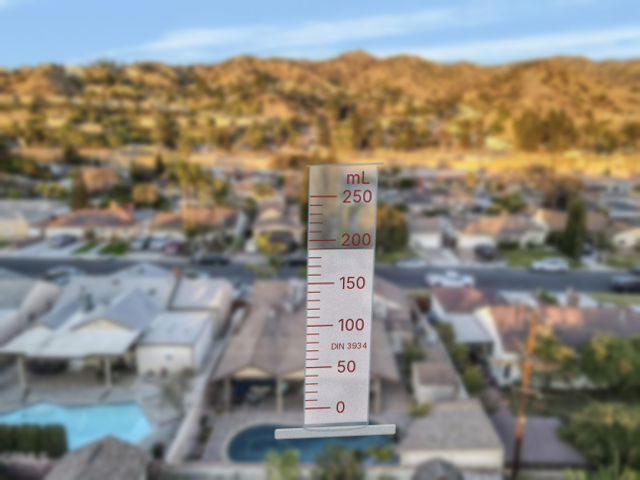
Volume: 190,mL
